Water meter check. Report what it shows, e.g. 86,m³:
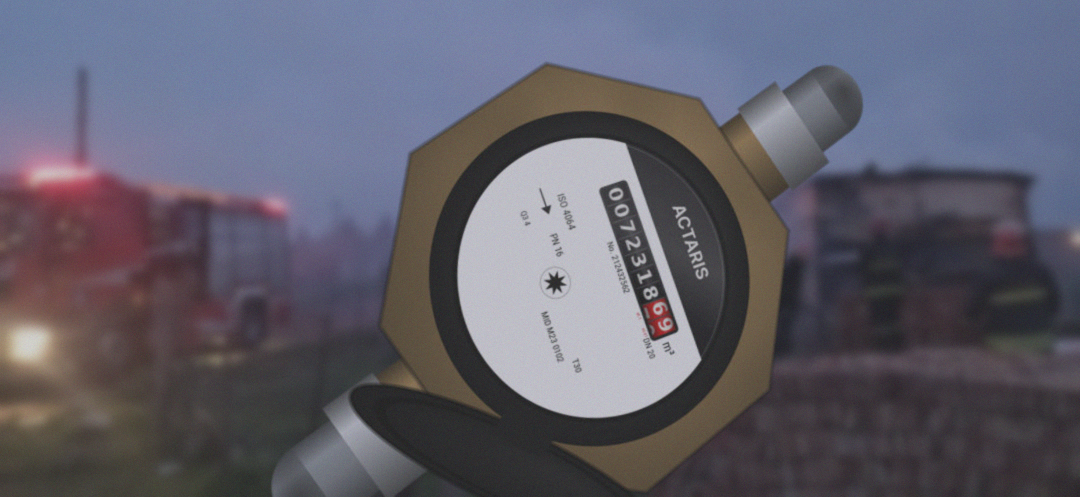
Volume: 72318.69,m³
